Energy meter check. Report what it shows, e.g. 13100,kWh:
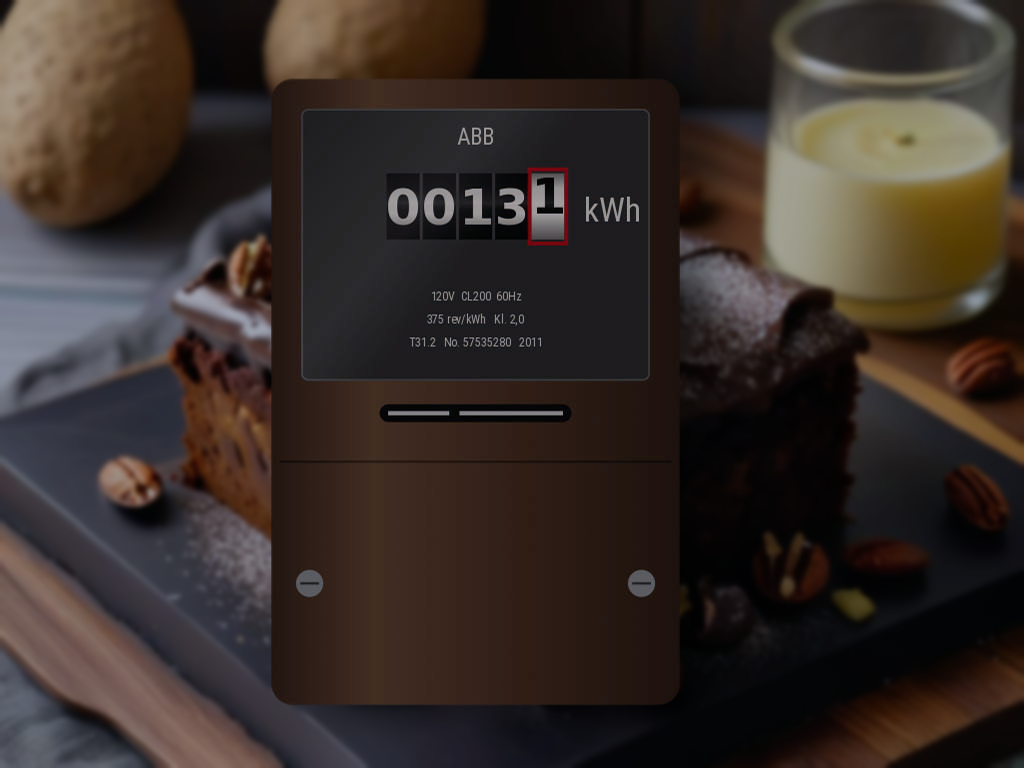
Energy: 13.1,kWh
